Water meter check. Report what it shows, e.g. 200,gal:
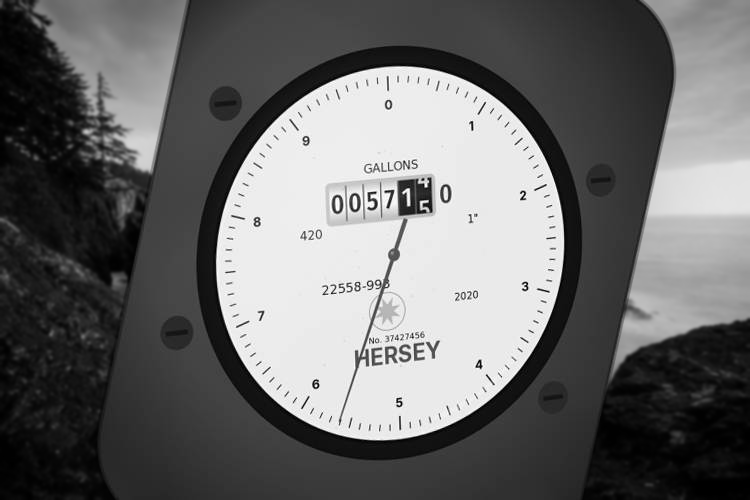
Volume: 57145.6,gal
